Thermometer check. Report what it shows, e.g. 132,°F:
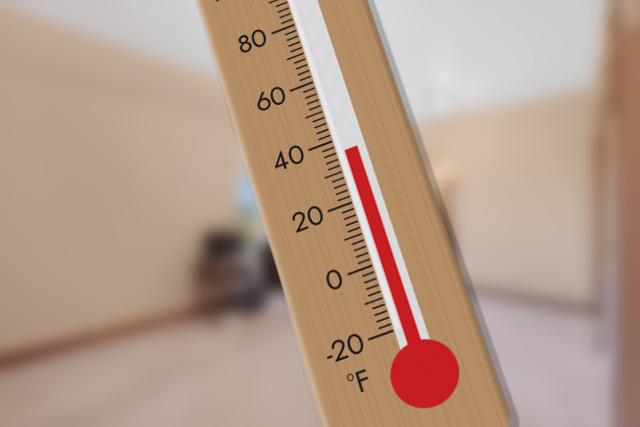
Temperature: 36,°F
